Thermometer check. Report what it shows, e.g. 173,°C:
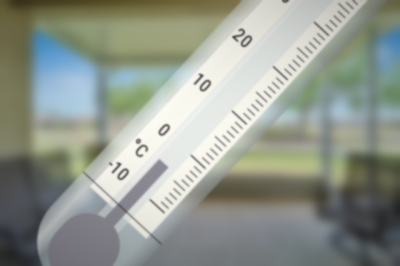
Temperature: -4,°C
